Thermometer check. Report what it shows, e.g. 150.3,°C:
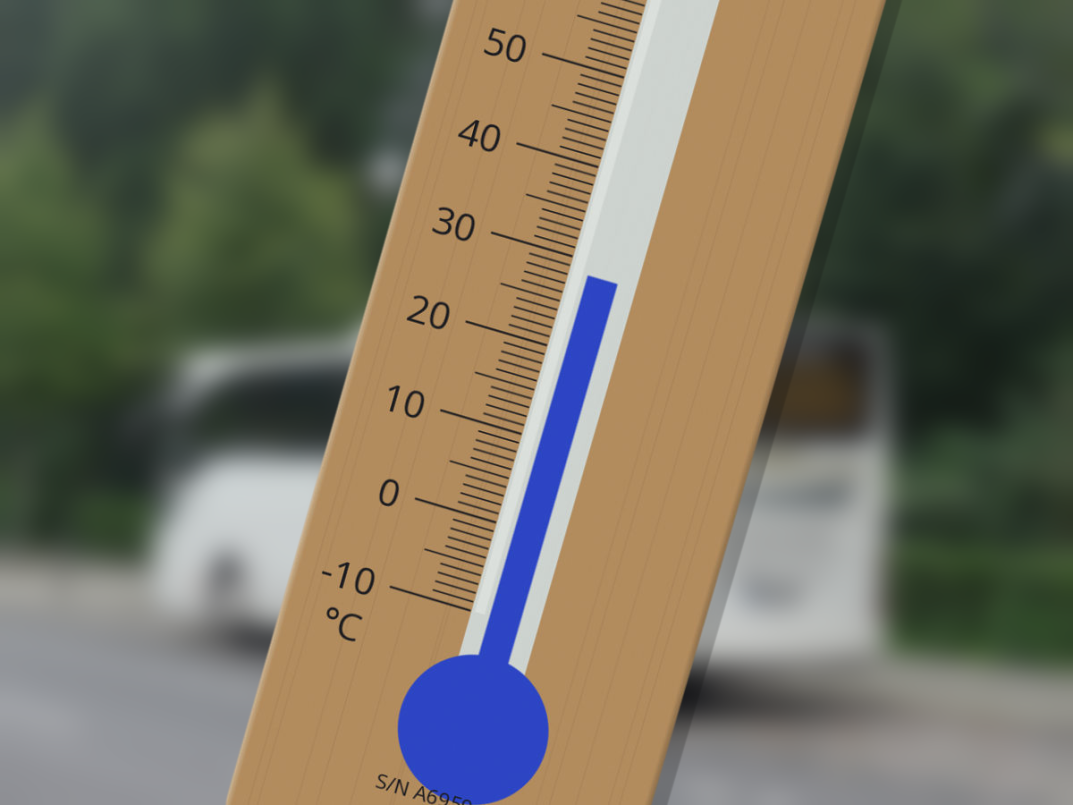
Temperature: 28.5,°C
